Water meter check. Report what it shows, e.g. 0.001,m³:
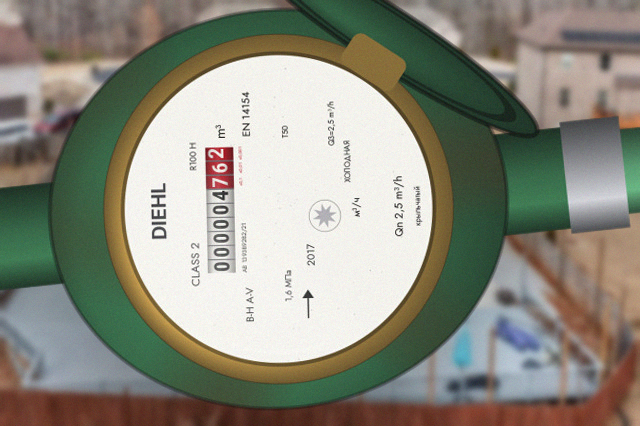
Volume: 4.762,m³
